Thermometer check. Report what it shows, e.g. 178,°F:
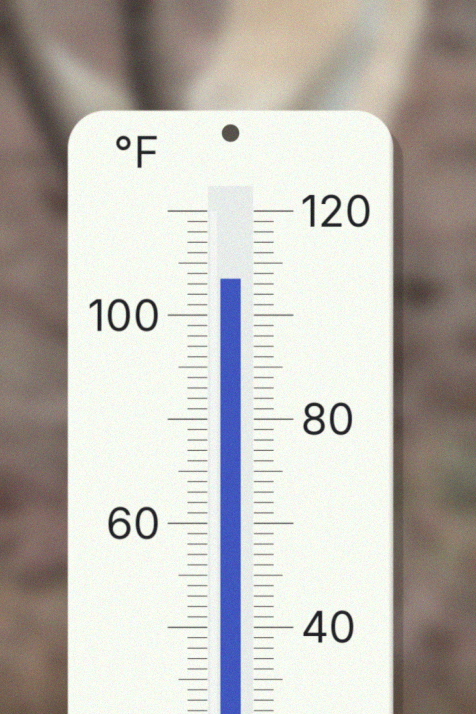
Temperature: 107,°F
